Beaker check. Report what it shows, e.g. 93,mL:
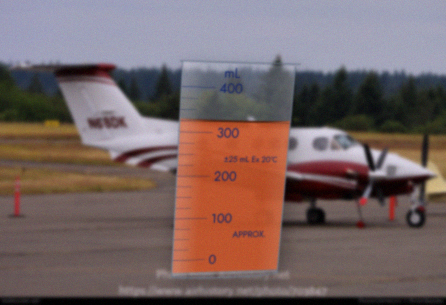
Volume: 325,mL
